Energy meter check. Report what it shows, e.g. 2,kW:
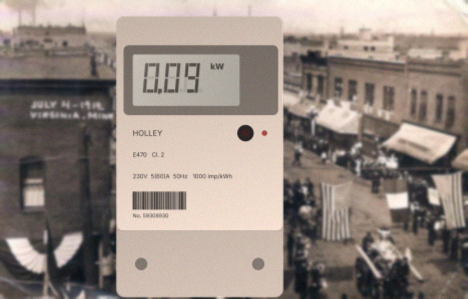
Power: 0.09,kW
